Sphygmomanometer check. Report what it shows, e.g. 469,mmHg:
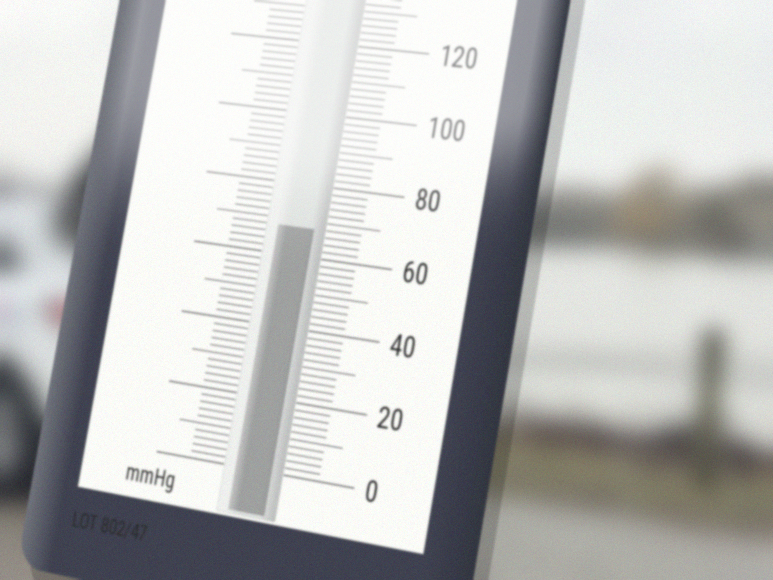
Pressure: 68,mmHg
